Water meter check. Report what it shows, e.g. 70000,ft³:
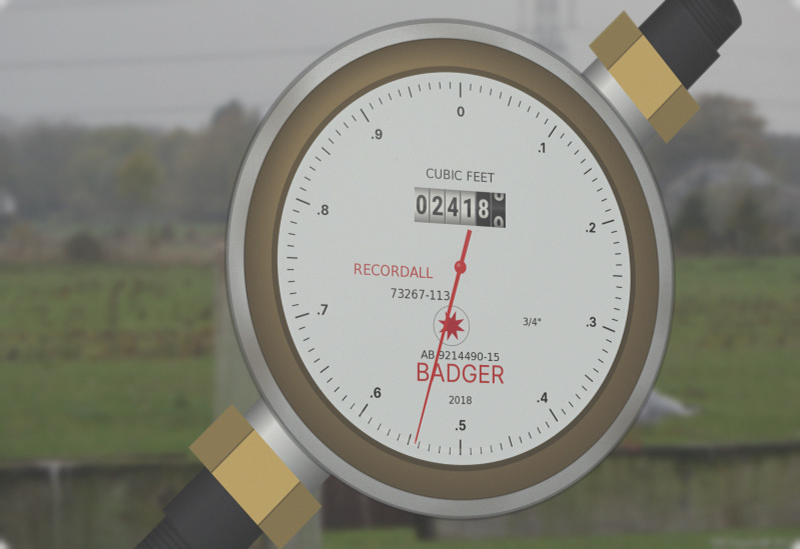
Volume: 24188.54,ft³
